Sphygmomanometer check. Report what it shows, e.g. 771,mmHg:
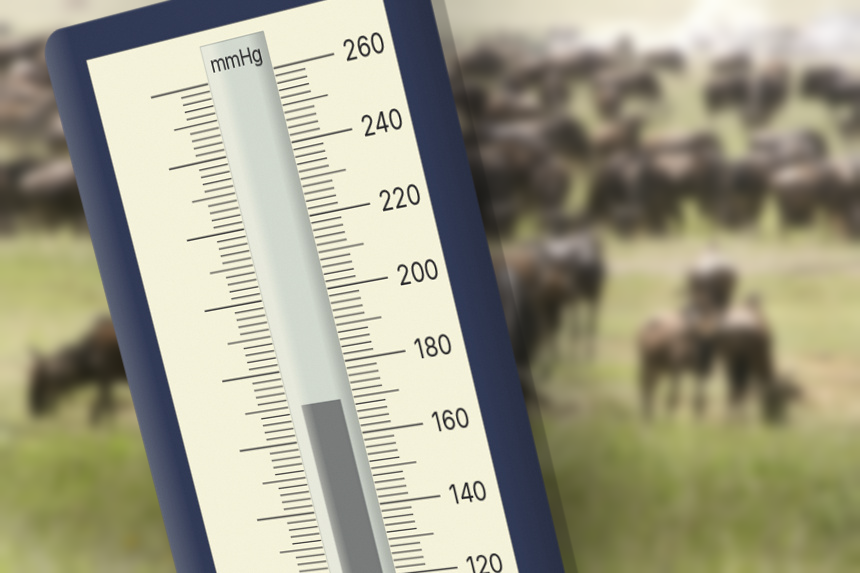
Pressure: 170,mmHg
